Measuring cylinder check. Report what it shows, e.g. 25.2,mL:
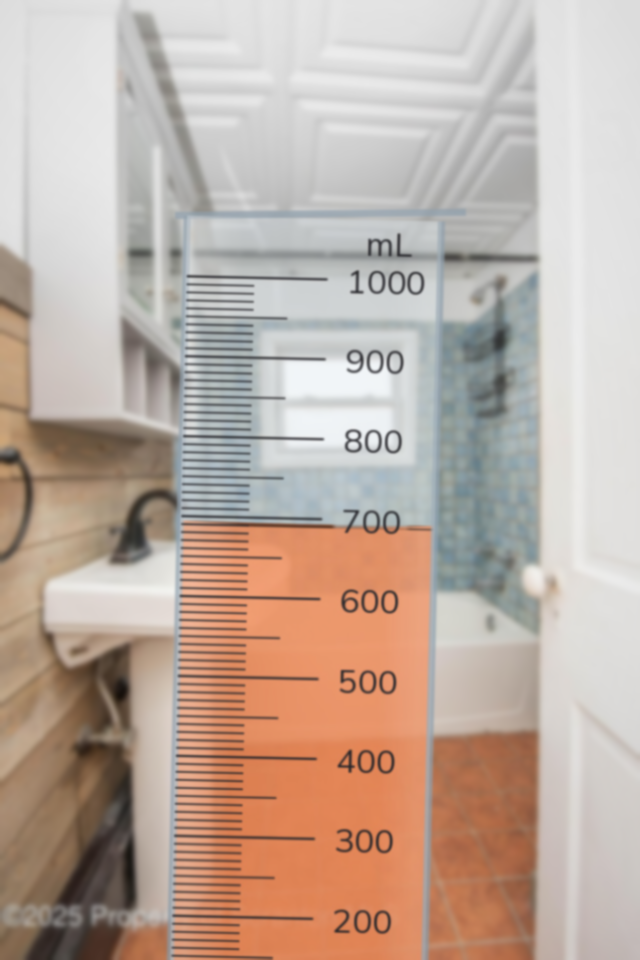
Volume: 690,mL
